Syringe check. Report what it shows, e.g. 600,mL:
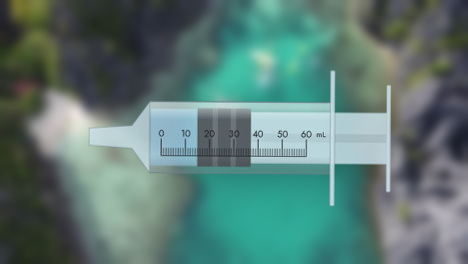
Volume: 15,mL
